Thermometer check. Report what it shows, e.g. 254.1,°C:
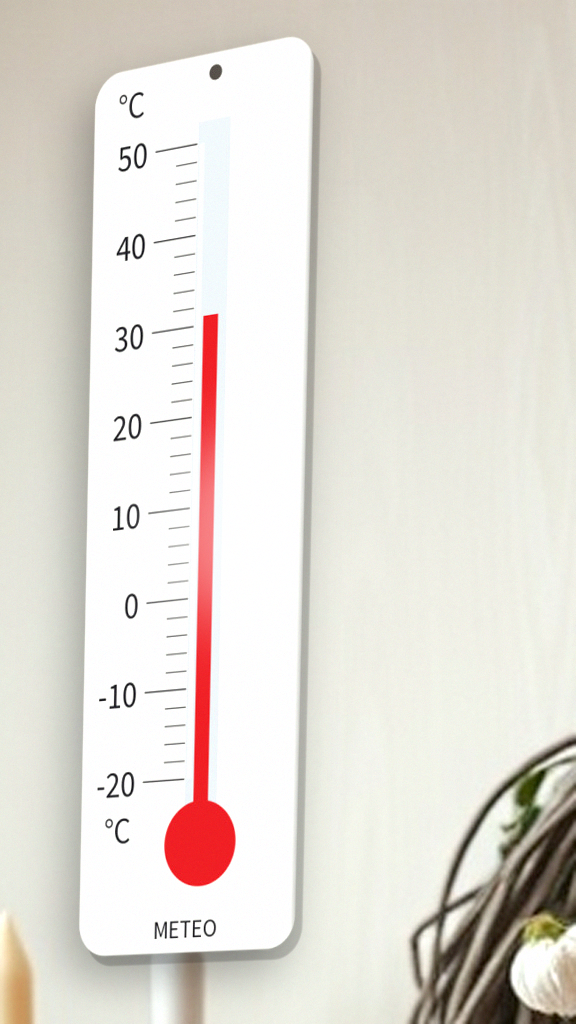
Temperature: 31,°C
